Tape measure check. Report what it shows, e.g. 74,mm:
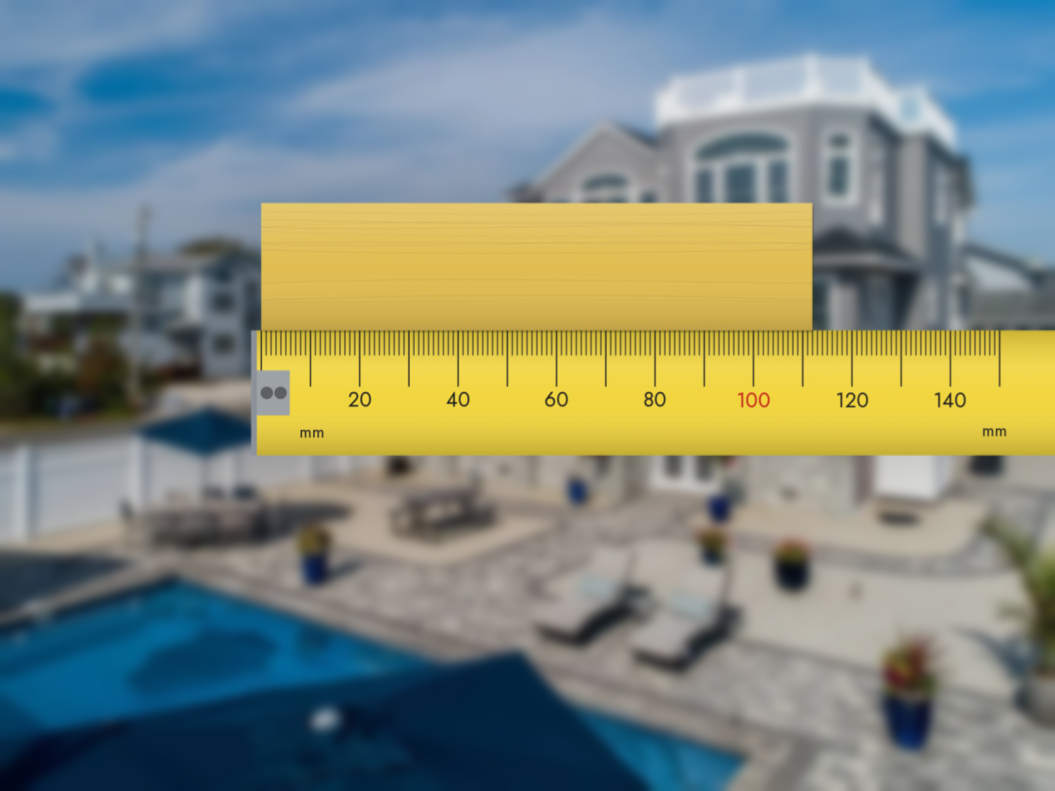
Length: 112,mm
